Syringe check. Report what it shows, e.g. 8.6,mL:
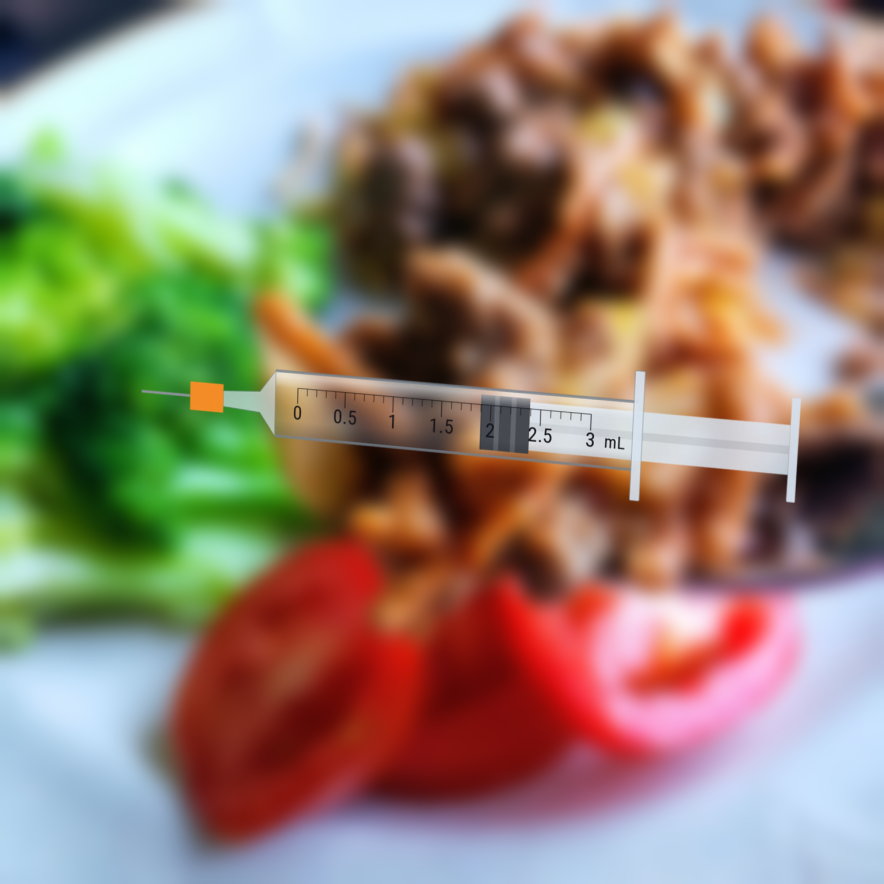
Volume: 1.9,mL
